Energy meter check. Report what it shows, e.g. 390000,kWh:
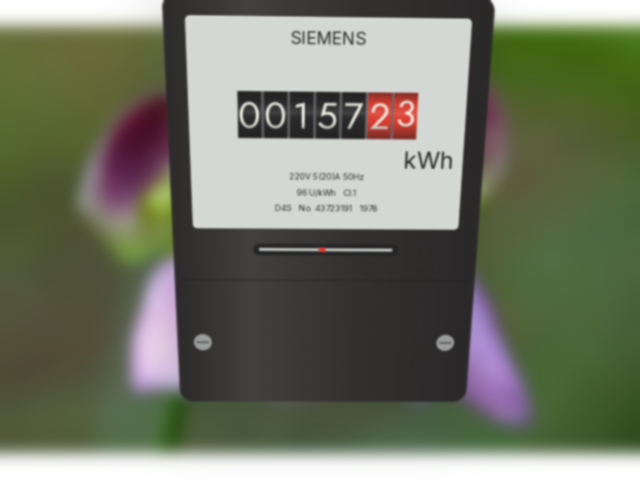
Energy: 157.23,kWh
